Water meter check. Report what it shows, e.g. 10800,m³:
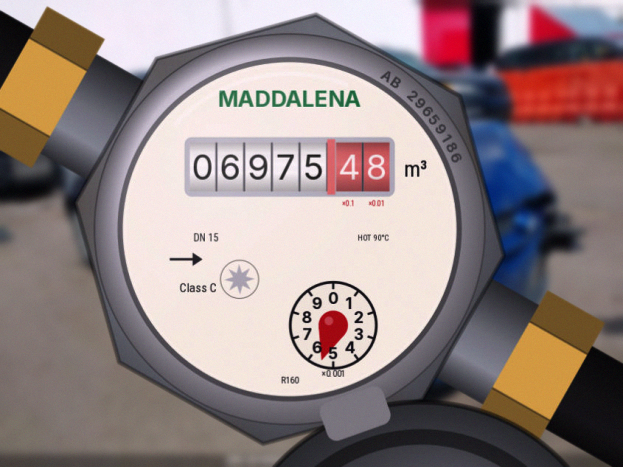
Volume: 6975.485,m³
